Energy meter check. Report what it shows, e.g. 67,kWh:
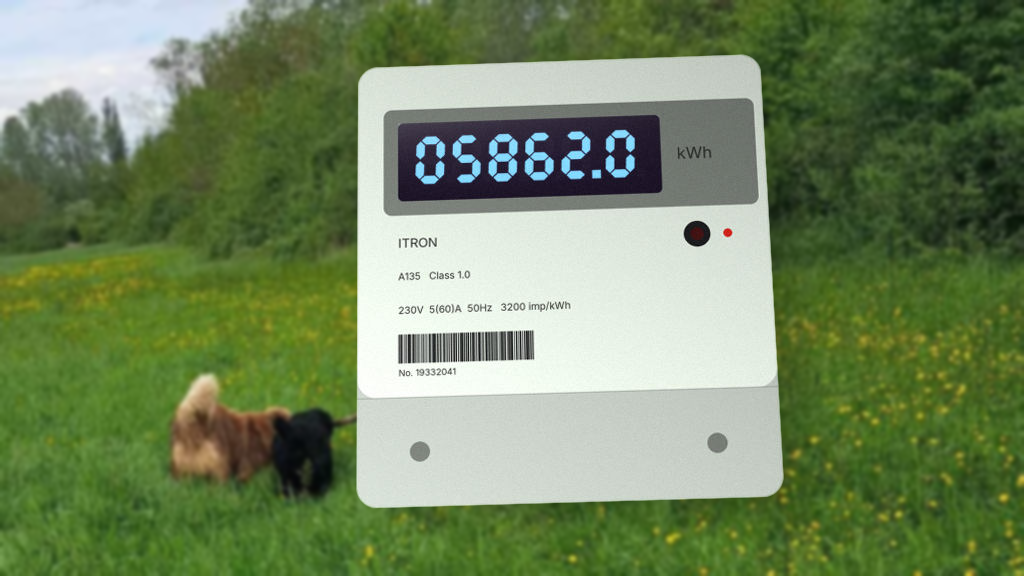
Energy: 5862.0,kWh
